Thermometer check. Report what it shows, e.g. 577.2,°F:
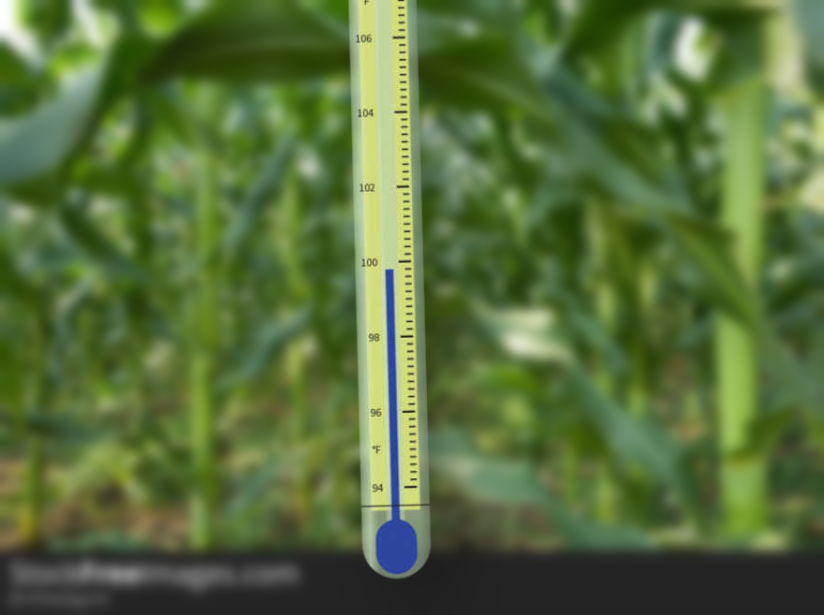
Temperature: 99.8,°F
